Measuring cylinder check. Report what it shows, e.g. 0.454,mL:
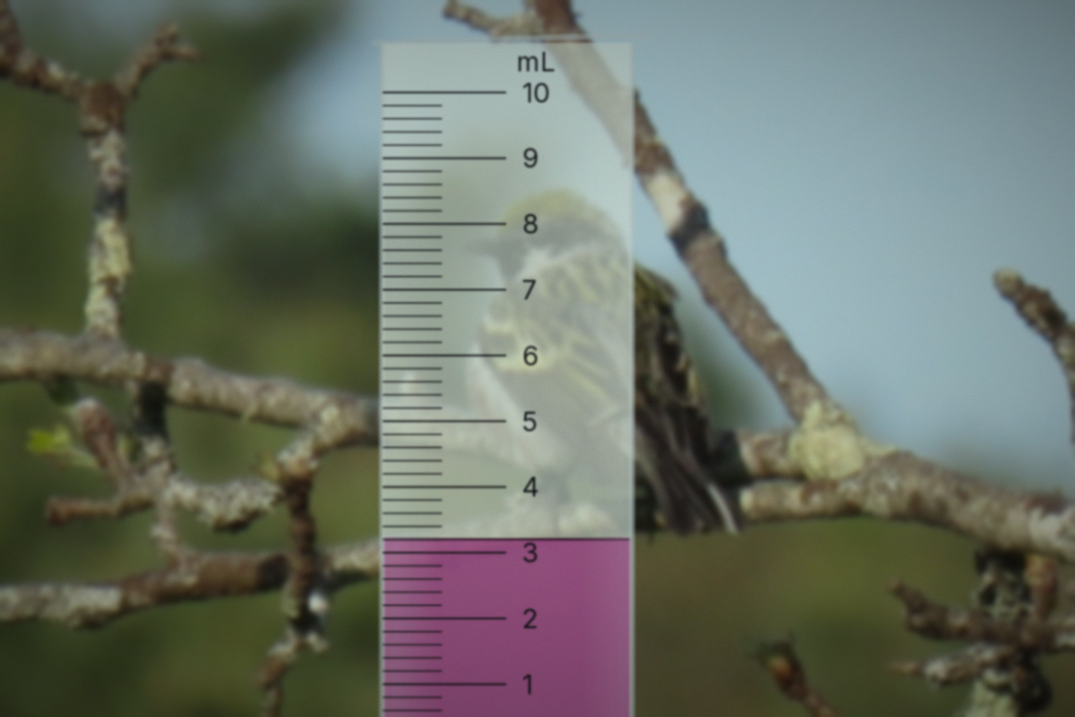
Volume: 3.2,mL
